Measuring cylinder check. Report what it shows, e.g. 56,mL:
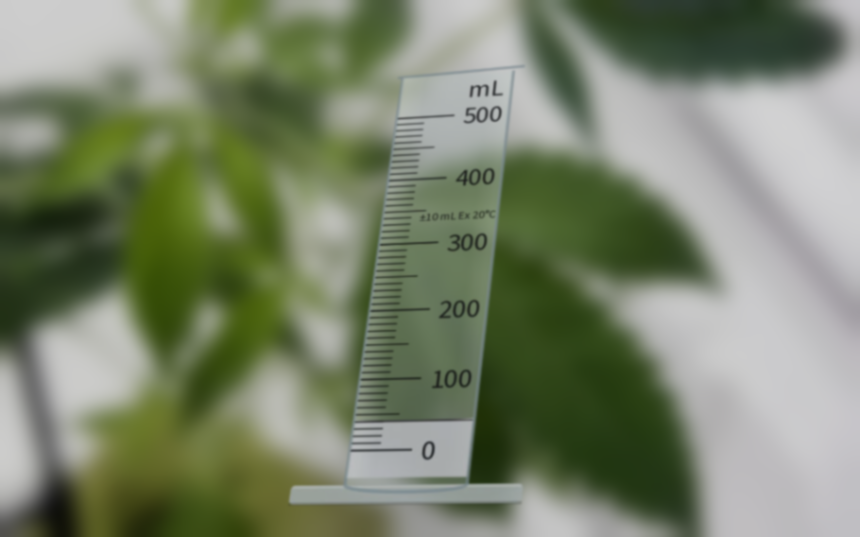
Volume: 40,mL
